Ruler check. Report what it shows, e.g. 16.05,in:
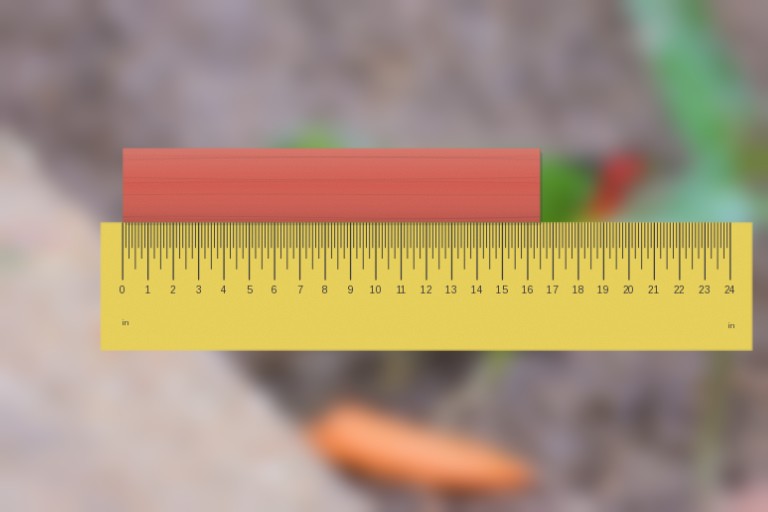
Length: 16.5,in
